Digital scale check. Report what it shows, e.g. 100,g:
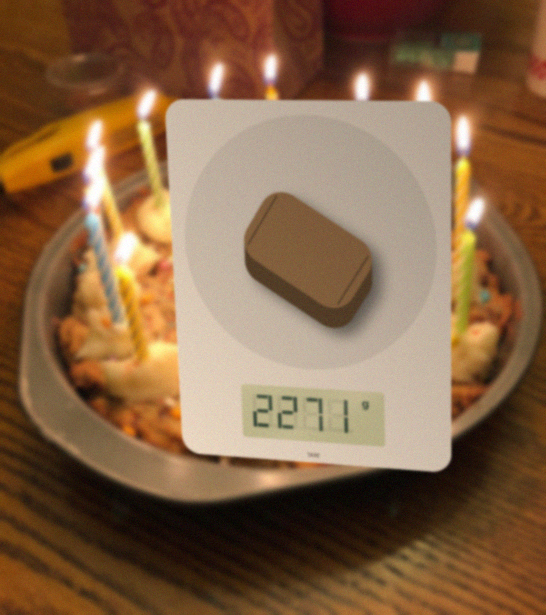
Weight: 2271,g
